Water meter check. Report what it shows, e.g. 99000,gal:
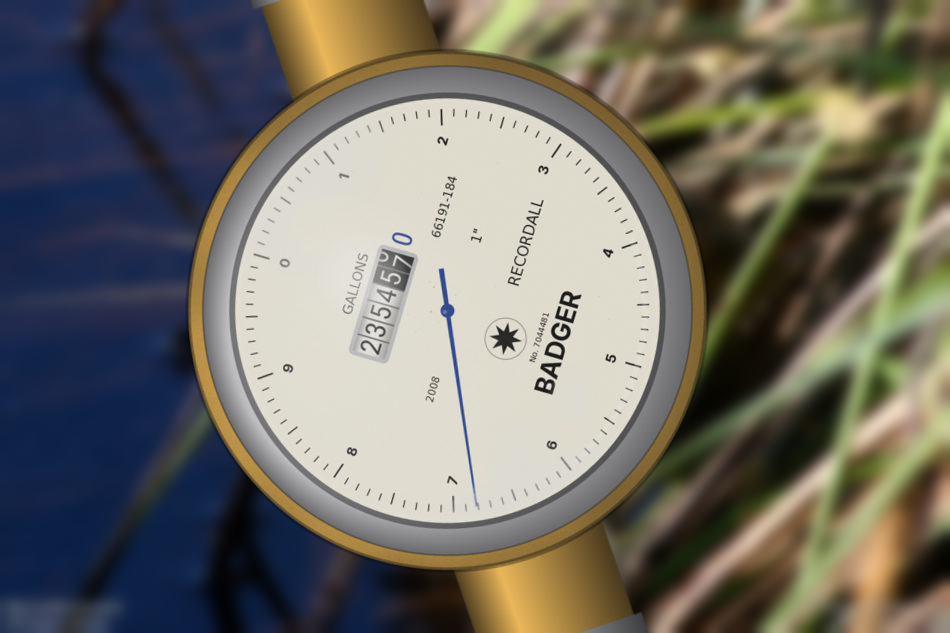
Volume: 2354566.8,gal
